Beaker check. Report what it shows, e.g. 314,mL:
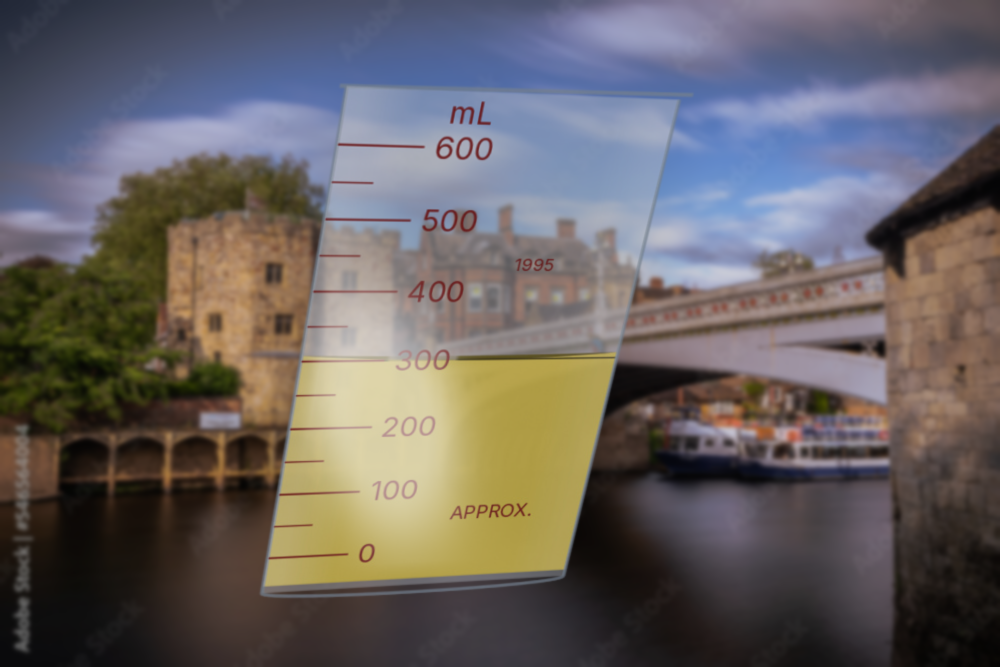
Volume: 300,mL
